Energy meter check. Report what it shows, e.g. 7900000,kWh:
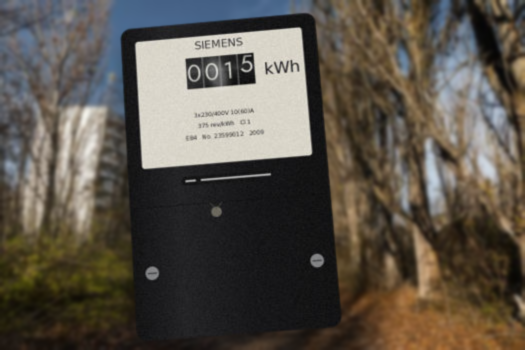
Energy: 15,kWh
